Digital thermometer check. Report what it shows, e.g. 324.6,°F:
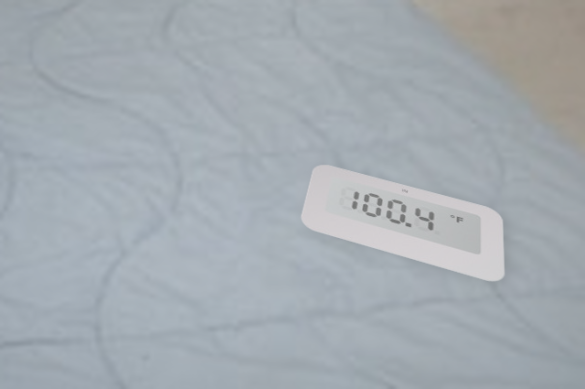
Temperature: 100.4,°F
